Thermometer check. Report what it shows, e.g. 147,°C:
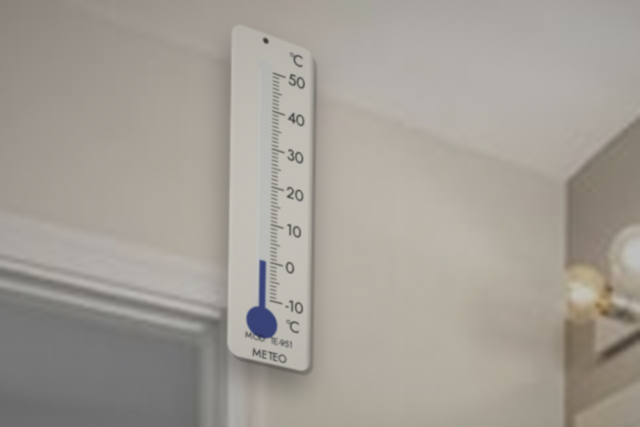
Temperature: 0,°C
